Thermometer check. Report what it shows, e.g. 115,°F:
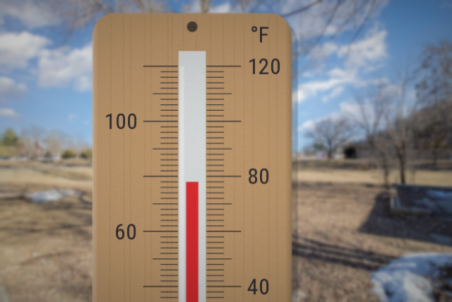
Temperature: 78,°F
